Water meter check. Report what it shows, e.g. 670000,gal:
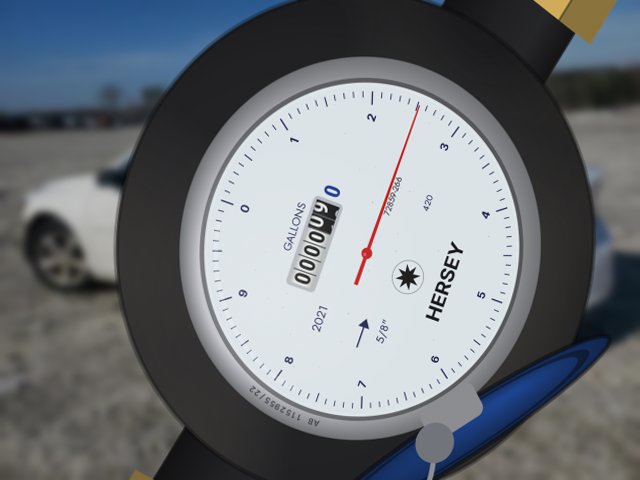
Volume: 92.5,gal
